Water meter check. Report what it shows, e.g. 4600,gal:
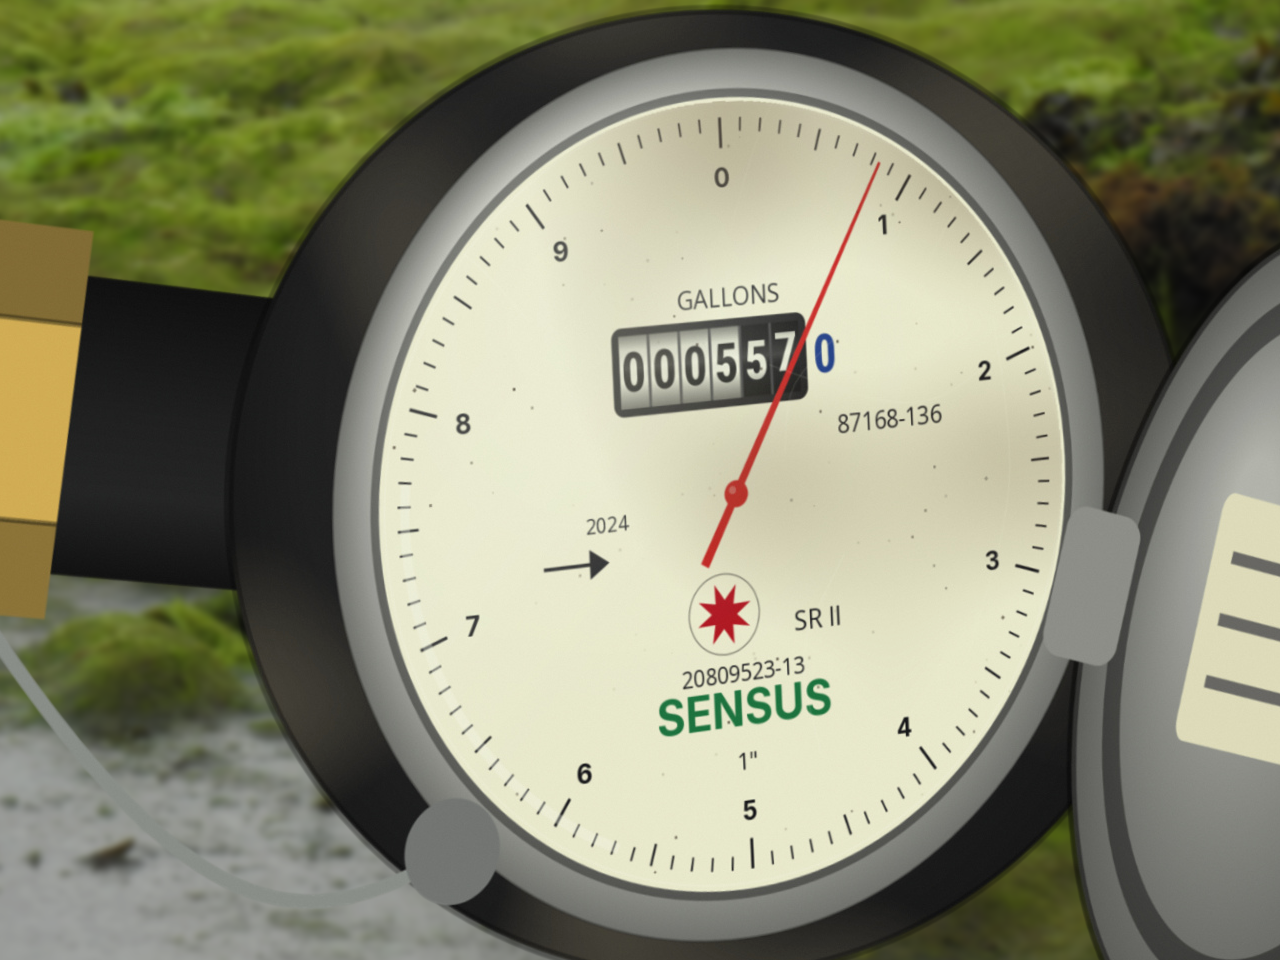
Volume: 5570.8,gal
